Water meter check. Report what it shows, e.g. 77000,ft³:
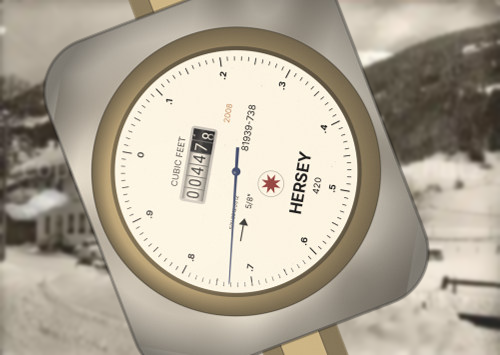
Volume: 4477.73,ft³
